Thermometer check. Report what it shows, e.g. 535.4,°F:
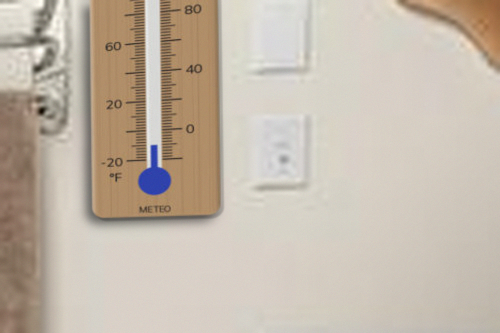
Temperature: -10,°F
